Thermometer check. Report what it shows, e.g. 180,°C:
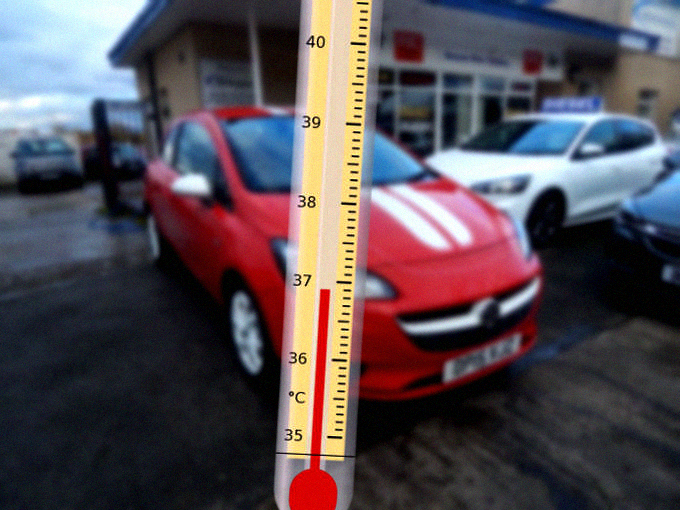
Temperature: 36.9,°C
